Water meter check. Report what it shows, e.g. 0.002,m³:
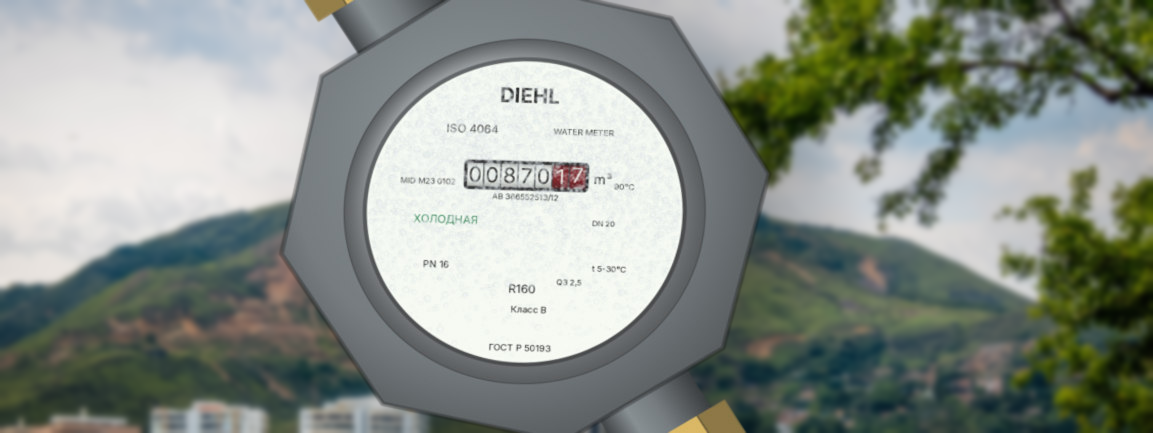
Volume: 870.17,m³
